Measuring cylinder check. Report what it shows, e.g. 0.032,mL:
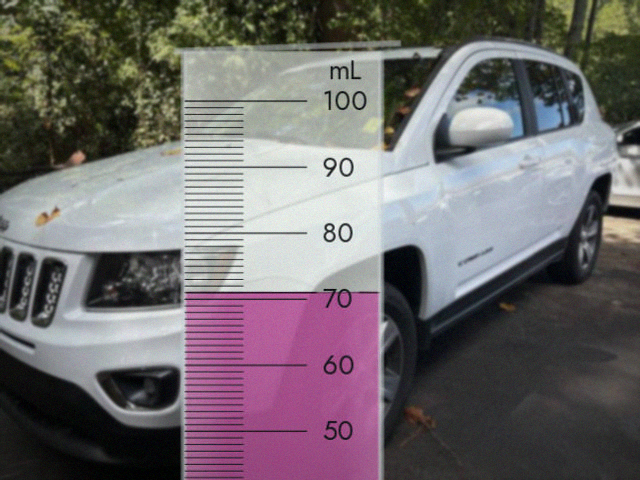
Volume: 71,mL
